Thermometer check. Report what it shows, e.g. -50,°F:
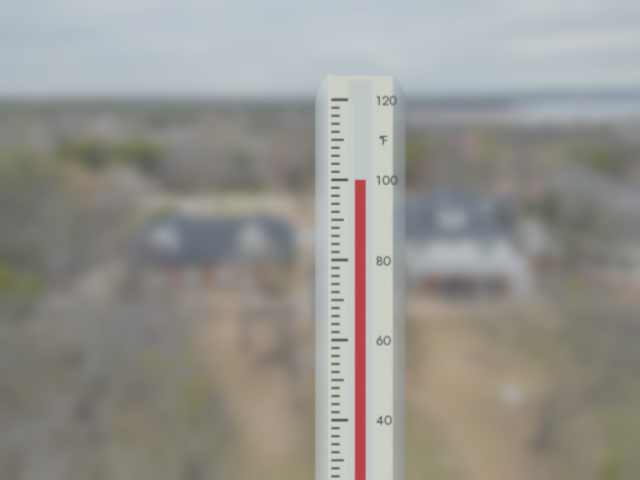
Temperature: 100,°F
